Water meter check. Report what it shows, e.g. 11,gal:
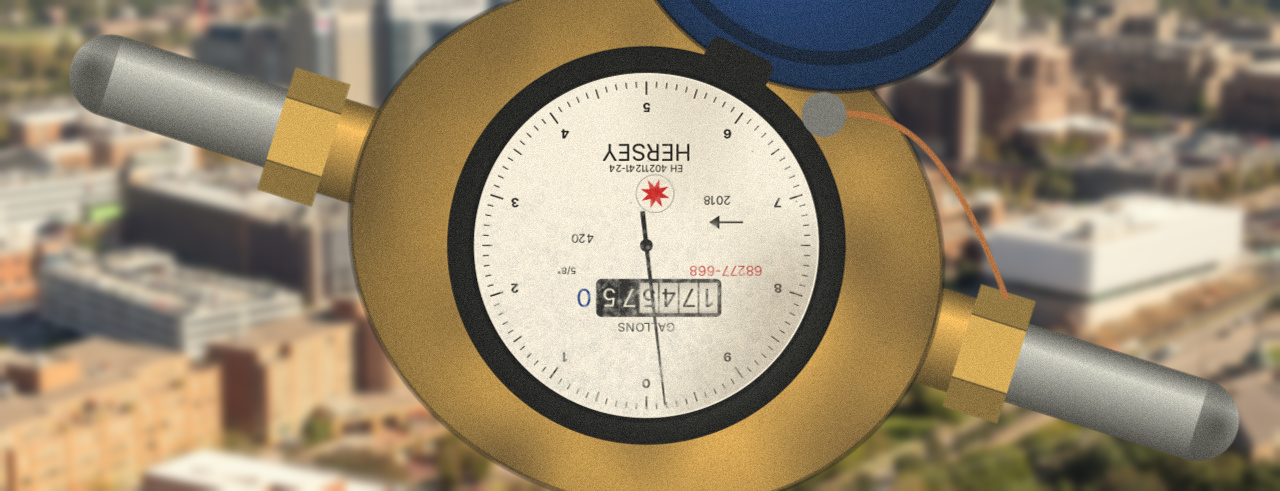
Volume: 1745749.8,gal
